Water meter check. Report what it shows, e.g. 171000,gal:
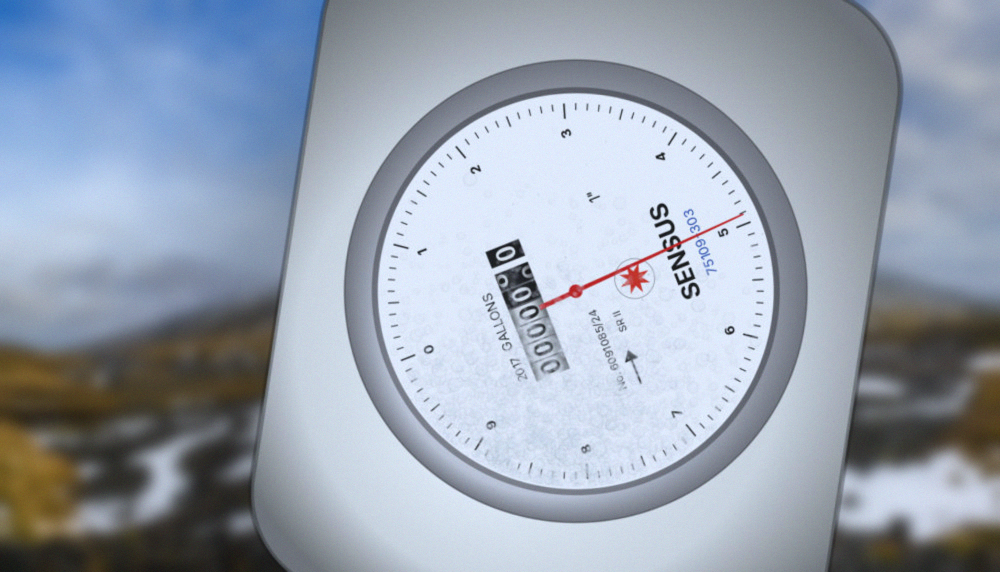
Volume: 84.9,gal
